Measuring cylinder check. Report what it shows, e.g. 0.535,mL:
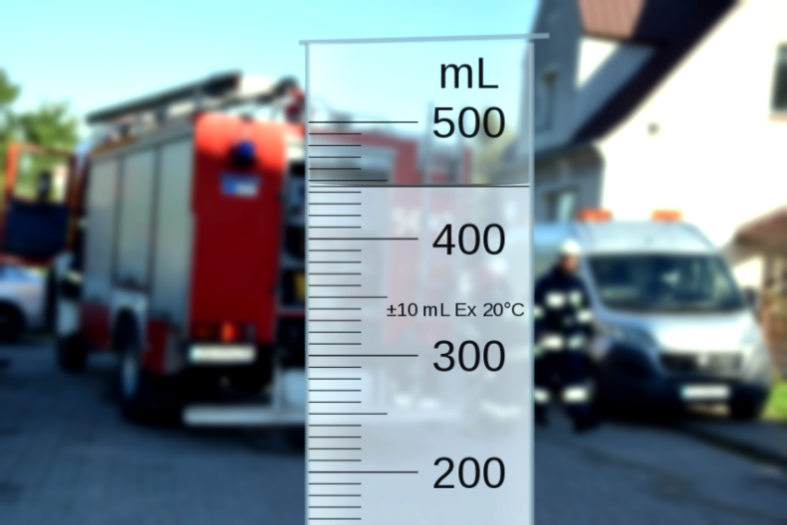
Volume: 445,mL
